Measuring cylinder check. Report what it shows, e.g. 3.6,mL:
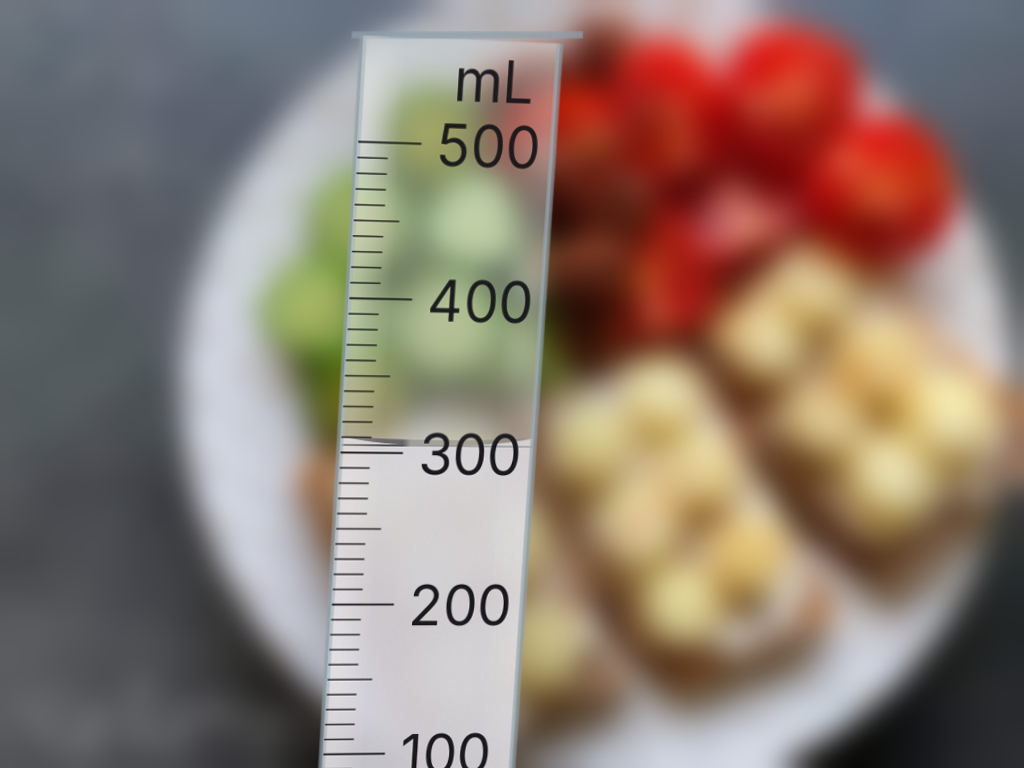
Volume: 305,mL
